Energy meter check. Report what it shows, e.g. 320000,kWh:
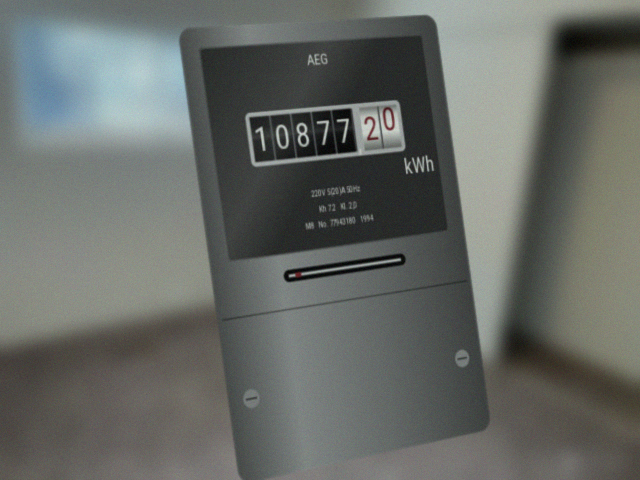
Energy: 10877.20,kWh
